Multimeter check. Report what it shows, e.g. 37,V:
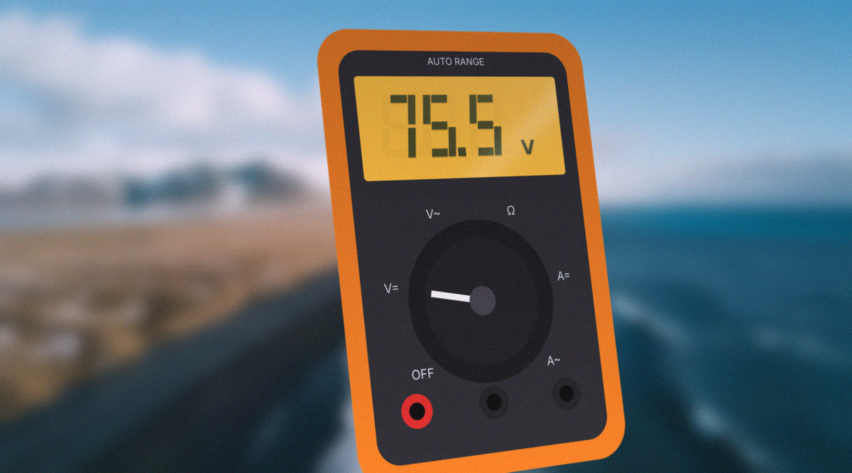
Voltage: 75.5,V
